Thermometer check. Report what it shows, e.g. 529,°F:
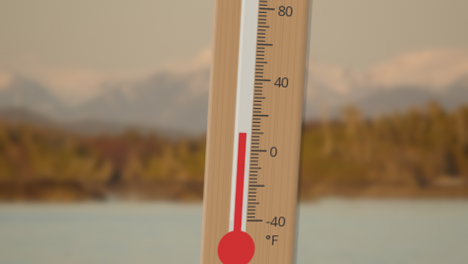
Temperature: 10,°F
